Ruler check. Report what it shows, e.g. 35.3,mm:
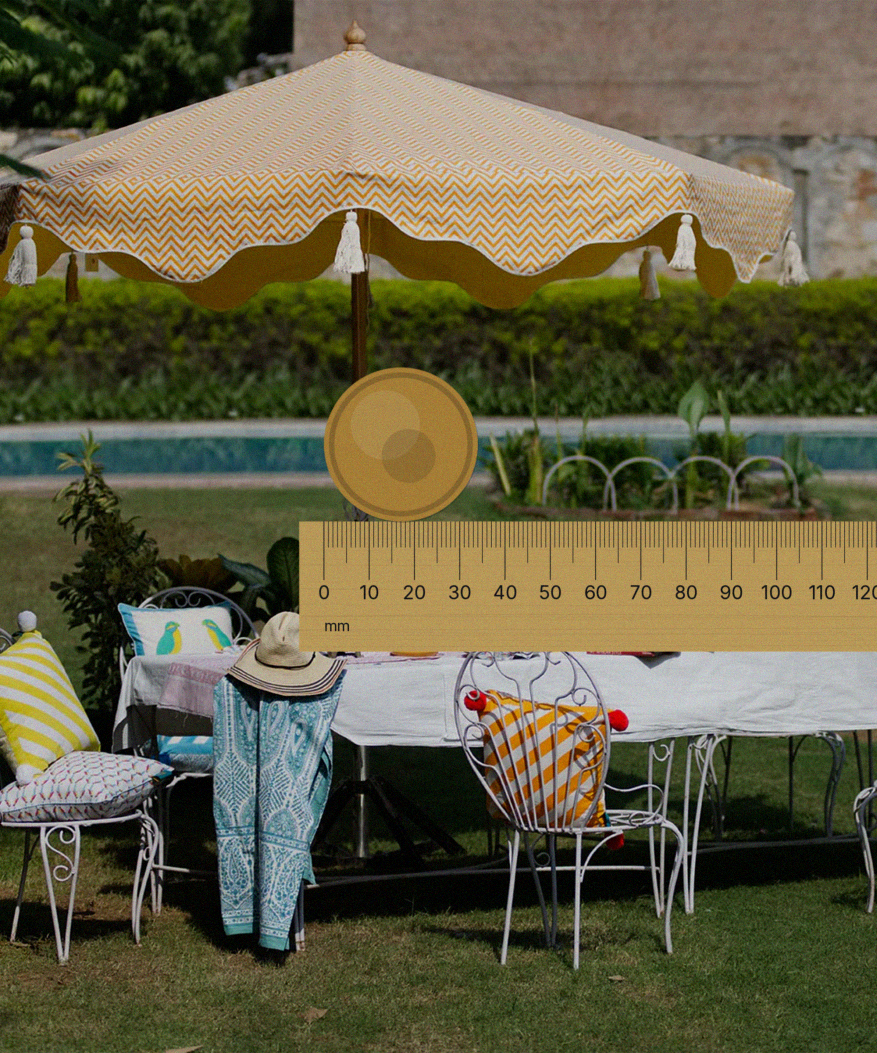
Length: 34,mm
